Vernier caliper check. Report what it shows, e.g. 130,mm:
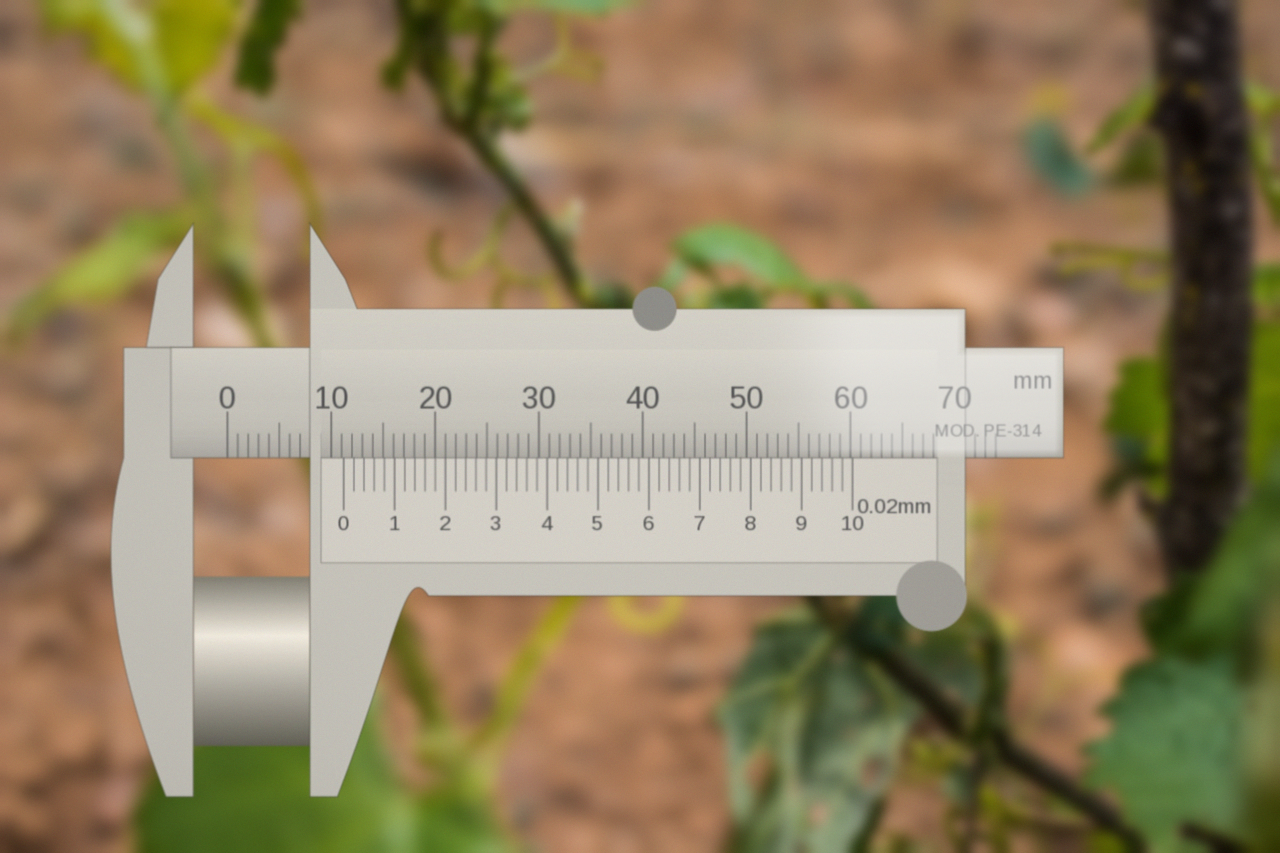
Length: 11.2,mm
